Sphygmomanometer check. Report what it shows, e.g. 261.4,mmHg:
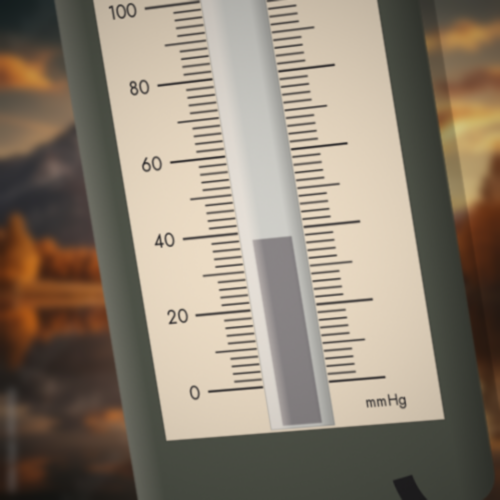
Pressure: 38,mmHg
